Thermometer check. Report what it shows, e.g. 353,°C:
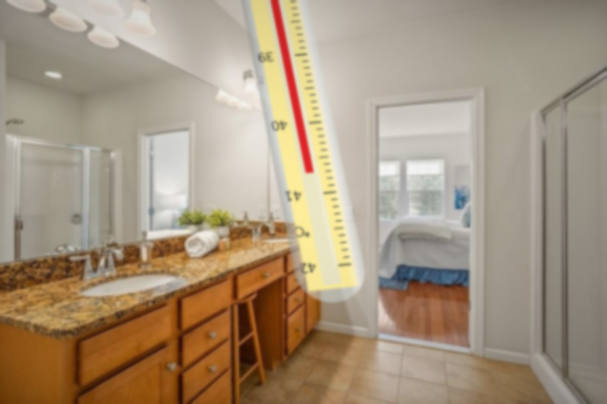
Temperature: 40.7,°C
